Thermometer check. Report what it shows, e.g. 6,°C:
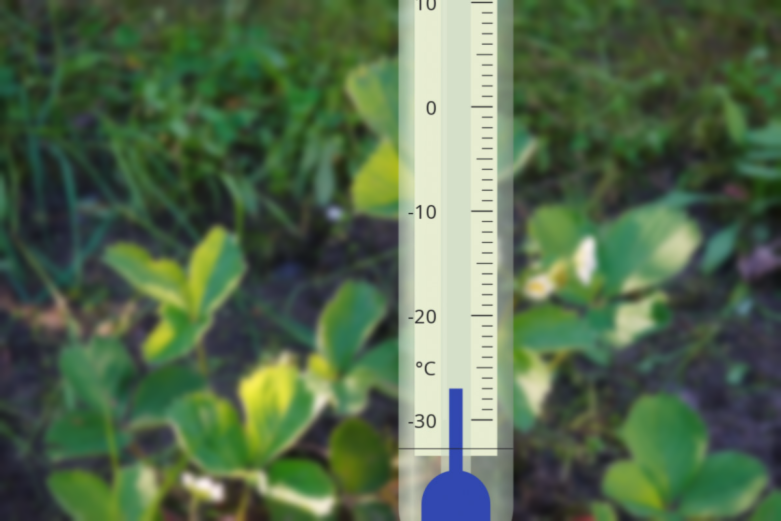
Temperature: -27,°C
